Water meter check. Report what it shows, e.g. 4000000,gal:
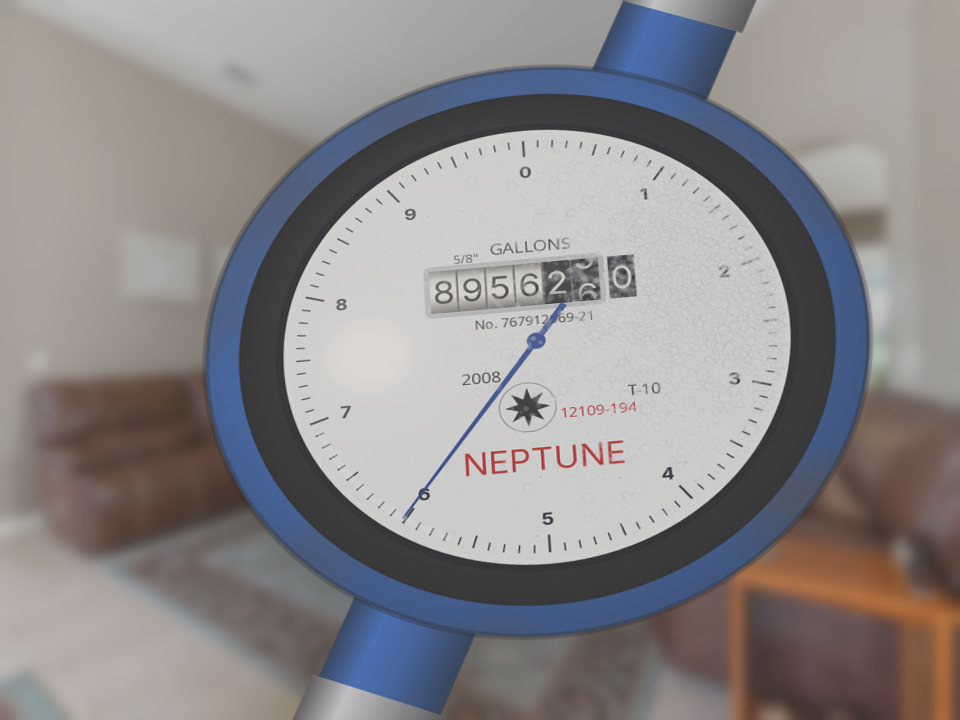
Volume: 8956256.0,gal
